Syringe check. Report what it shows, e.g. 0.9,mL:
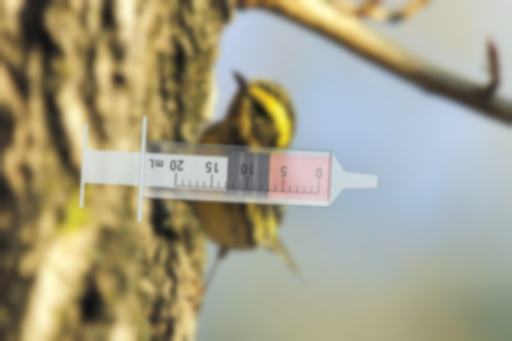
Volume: 7,mL
